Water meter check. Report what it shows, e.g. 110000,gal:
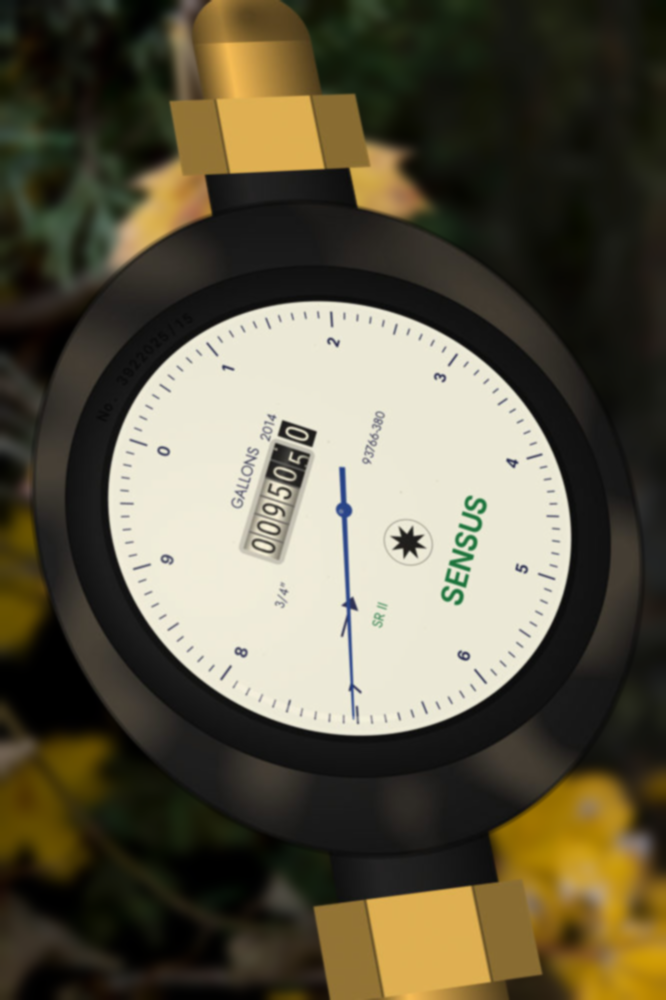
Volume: 95047.0,gal
